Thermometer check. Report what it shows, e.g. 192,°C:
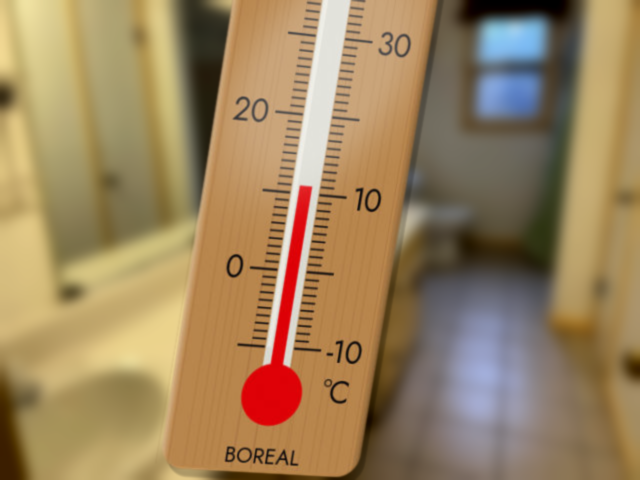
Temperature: 11,°C
